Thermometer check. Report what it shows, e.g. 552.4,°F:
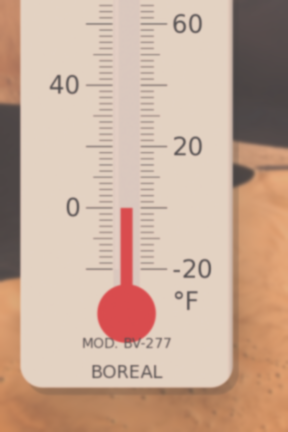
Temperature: 0,°F
